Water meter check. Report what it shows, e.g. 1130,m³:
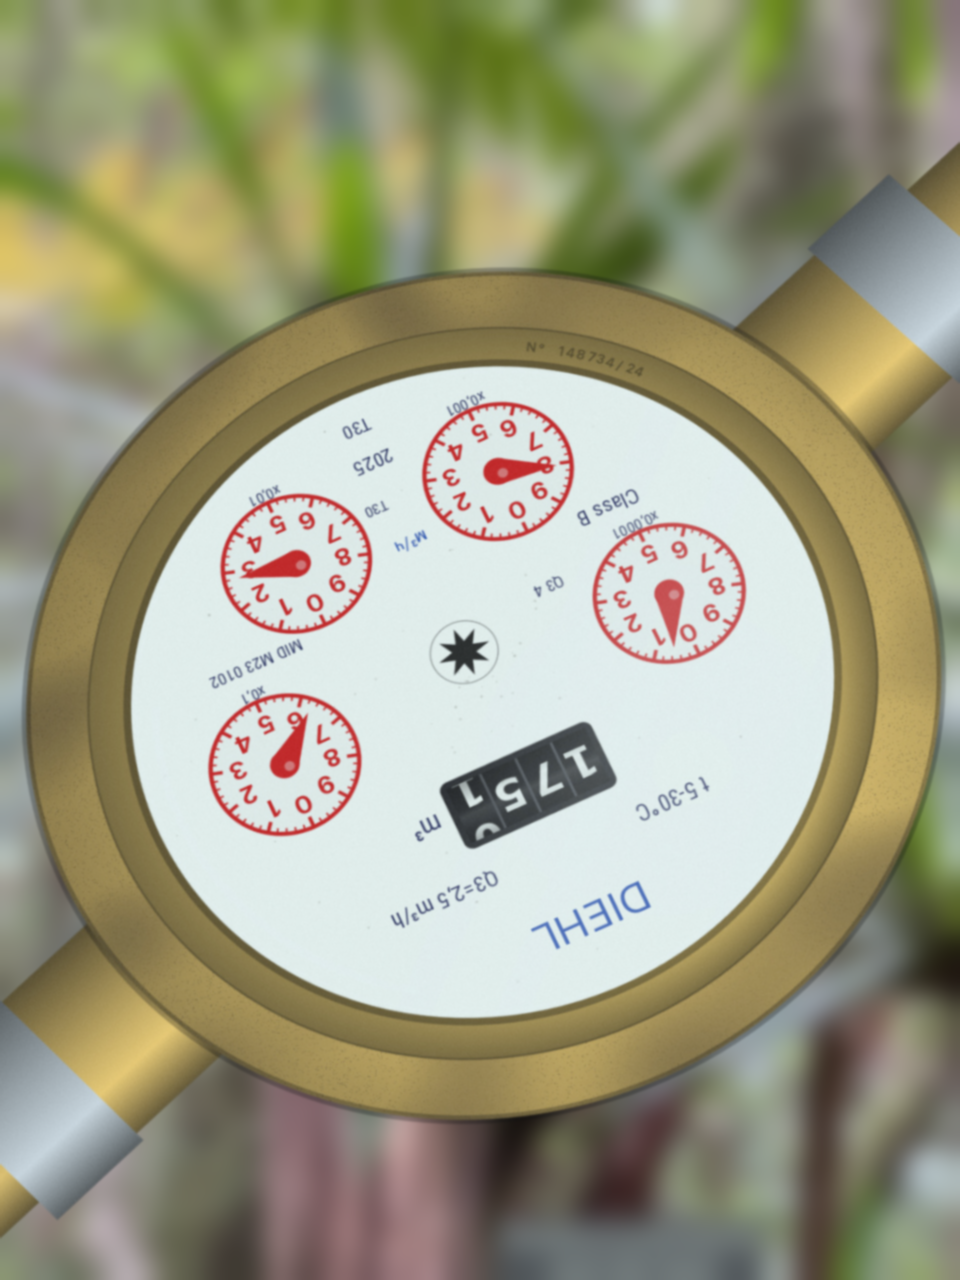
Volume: 1750.6280,m³
